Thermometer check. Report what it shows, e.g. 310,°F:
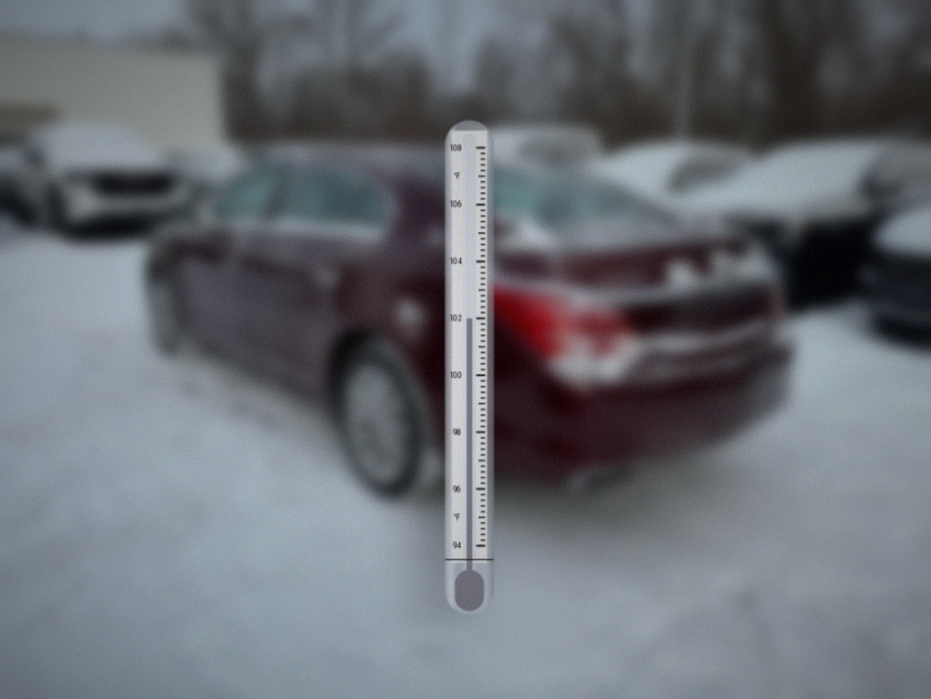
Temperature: 102,°F
